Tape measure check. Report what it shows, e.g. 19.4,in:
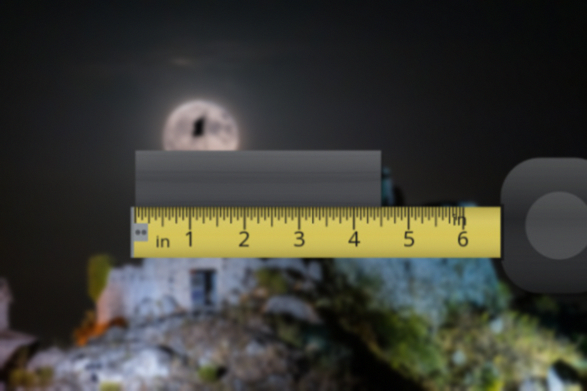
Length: 4.5,in
